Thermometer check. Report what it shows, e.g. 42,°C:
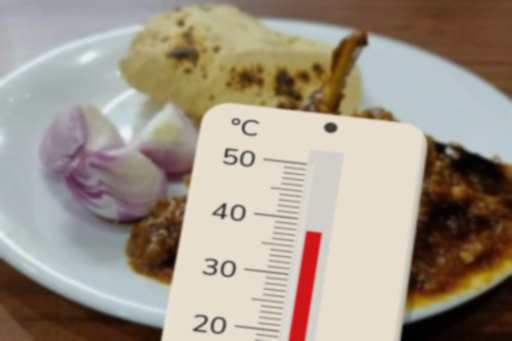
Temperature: 38,°C
